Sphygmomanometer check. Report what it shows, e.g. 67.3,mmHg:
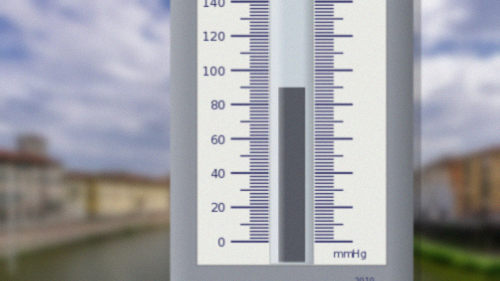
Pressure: 90,mmHg
